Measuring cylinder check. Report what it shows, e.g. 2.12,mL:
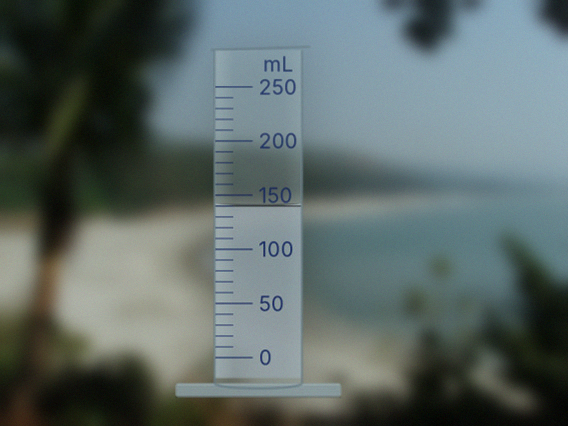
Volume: 140,mL
